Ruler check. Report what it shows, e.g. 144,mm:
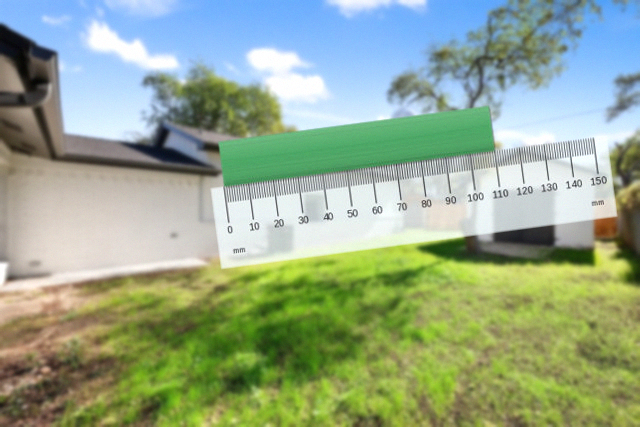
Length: 110,mm
